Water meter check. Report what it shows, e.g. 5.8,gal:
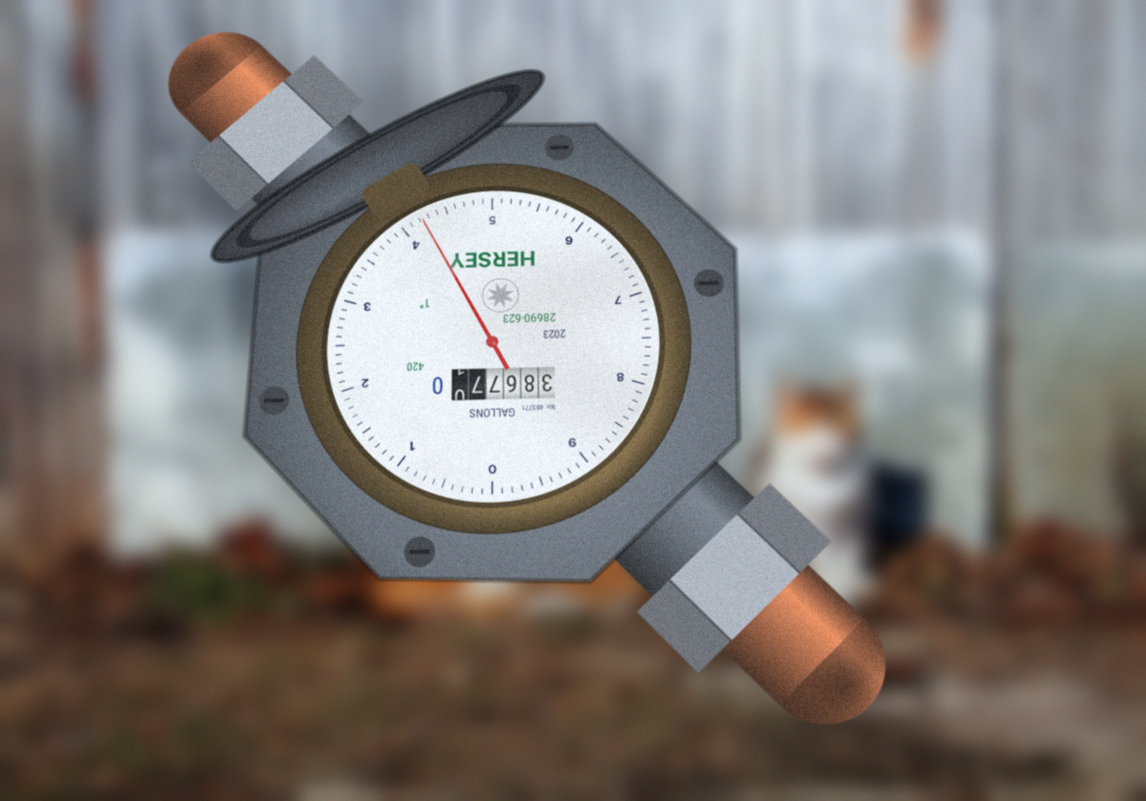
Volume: 3867704.2,gal
